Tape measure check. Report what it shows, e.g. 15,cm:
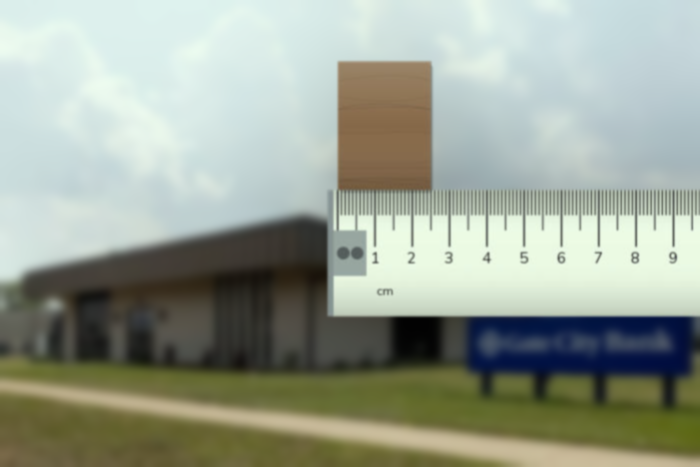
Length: 2.5,cm
